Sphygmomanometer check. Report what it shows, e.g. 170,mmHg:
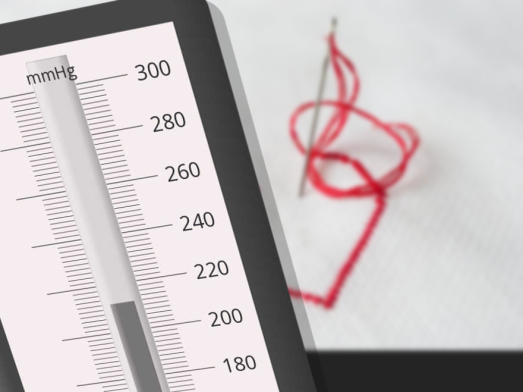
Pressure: 212,mmHg
